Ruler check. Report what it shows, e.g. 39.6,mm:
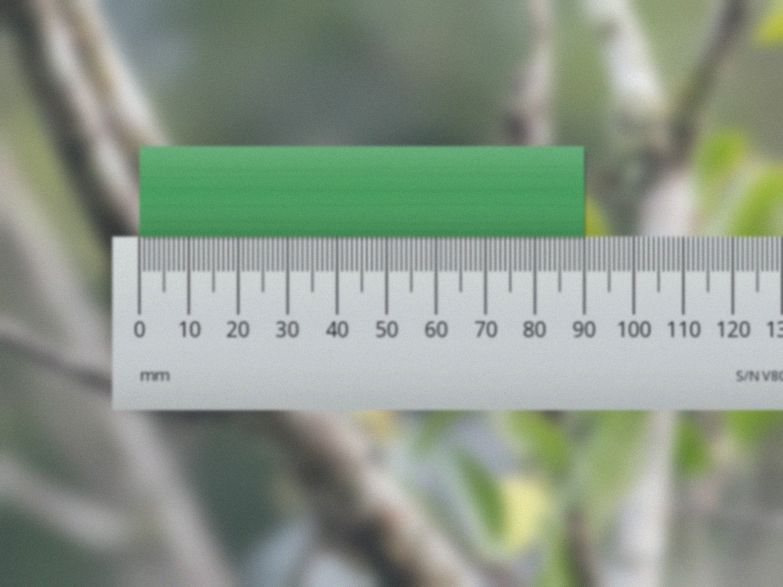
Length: 90,mm
